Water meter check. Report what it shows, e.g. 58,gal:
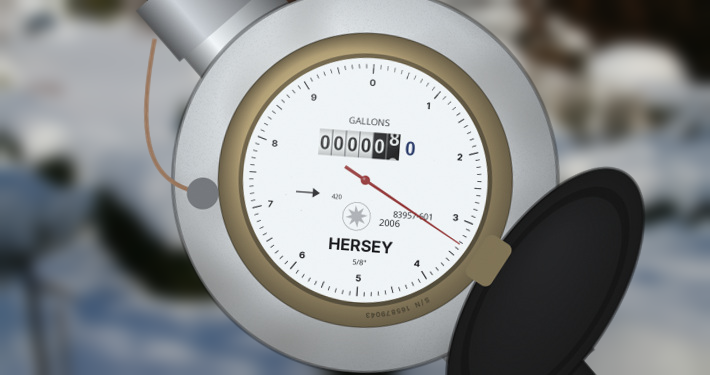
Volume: 83.3,gal
